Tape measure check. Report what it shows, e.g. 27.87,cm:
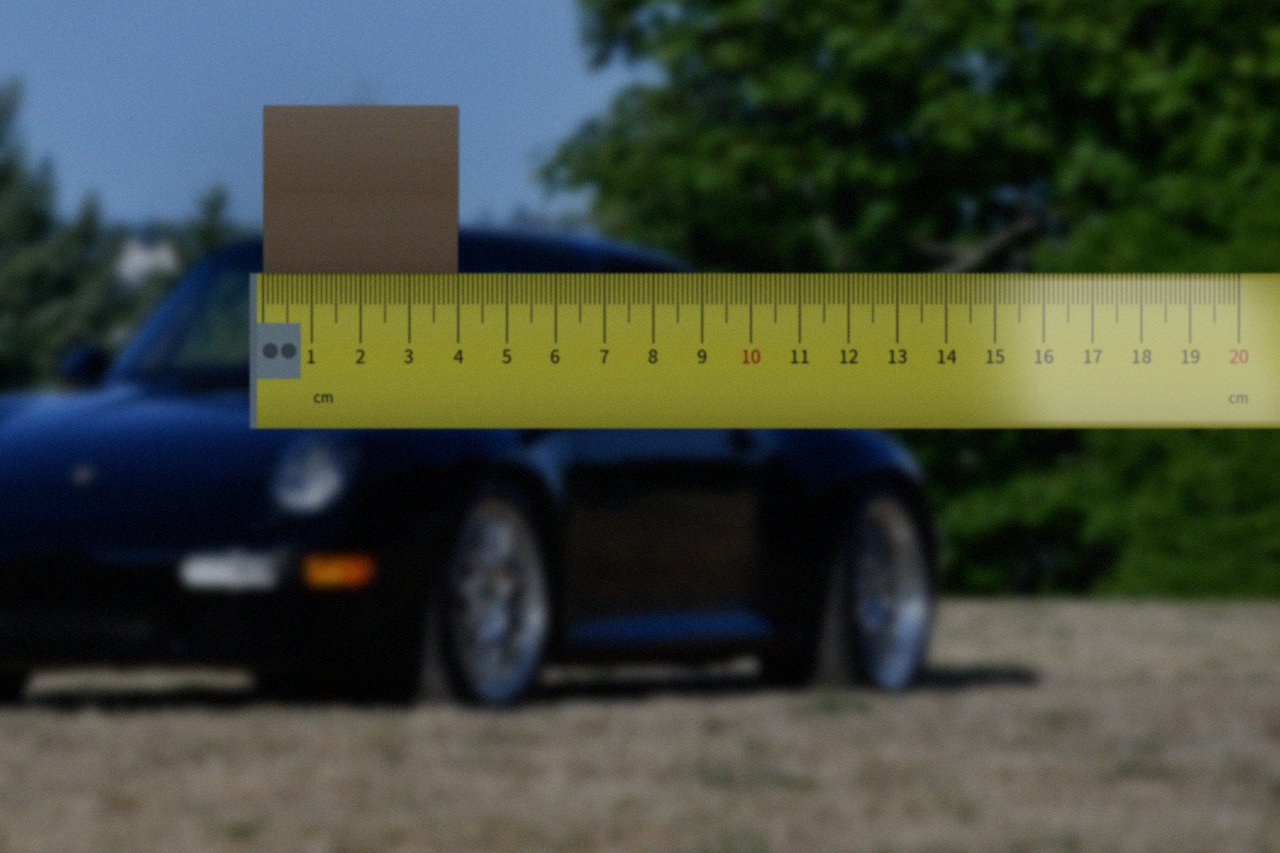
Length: 4,cm
